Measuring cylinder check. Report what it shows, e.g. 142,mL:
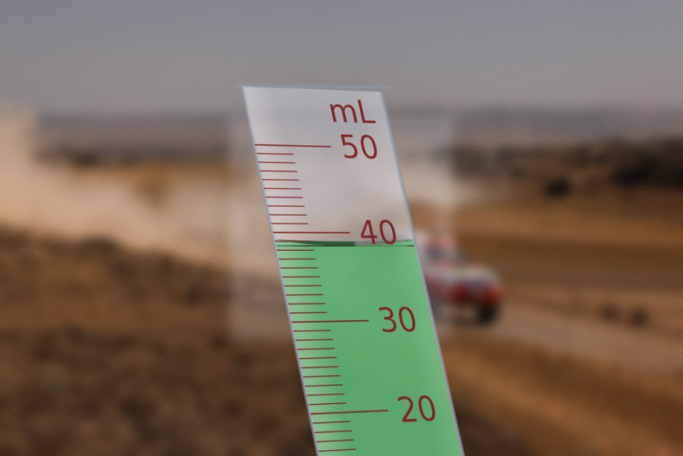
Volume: 38.5,mL
